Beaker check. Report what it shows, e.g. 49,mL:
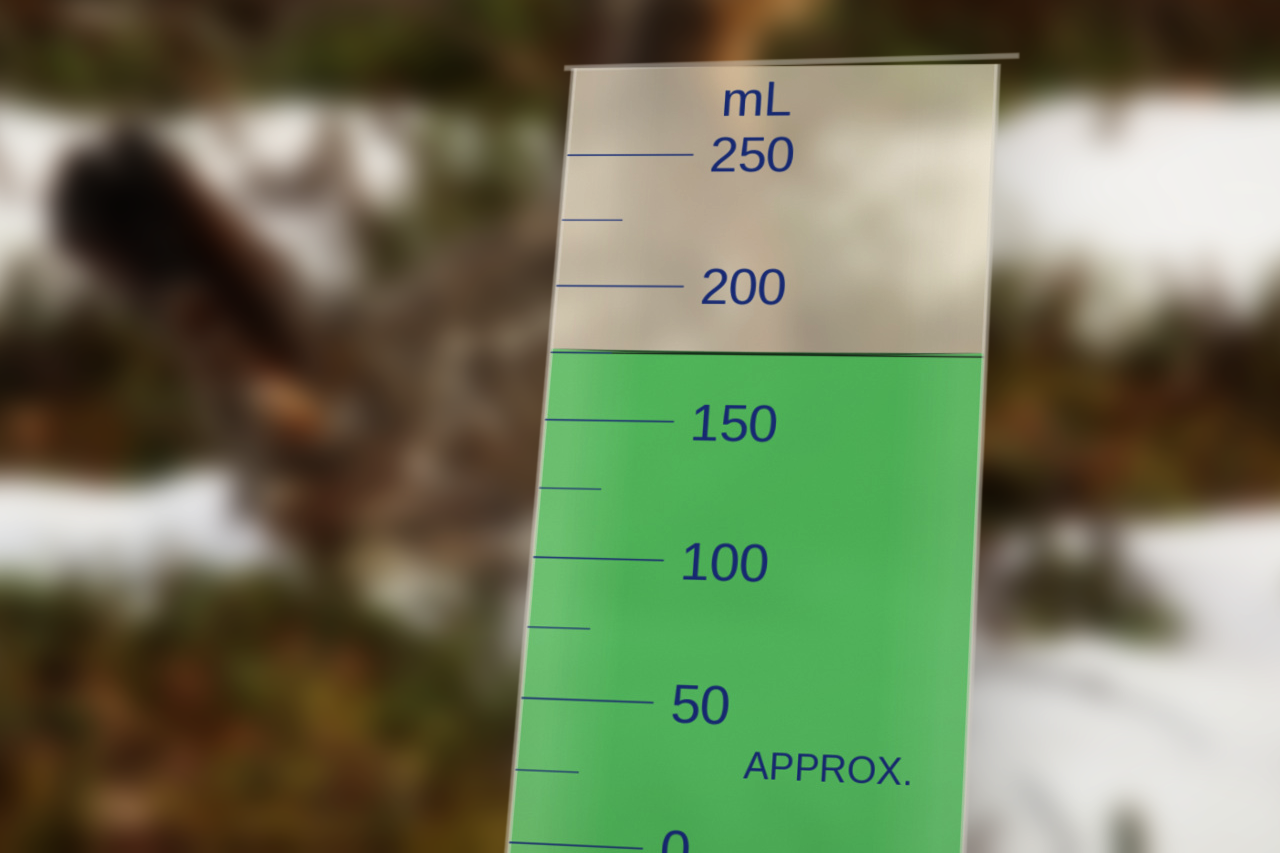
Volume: 175,mL
